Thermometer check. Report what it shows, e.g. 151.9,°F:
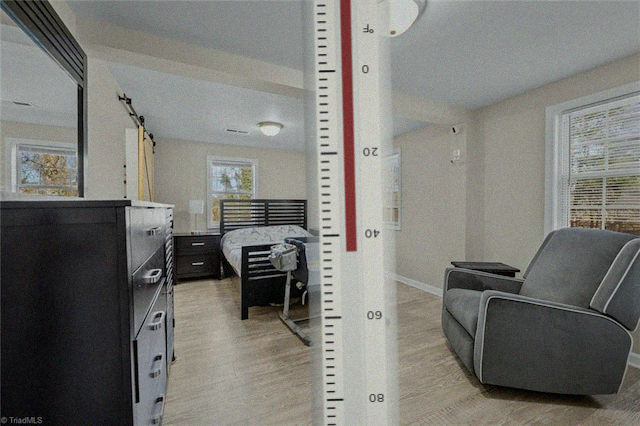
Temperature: 44,°F
